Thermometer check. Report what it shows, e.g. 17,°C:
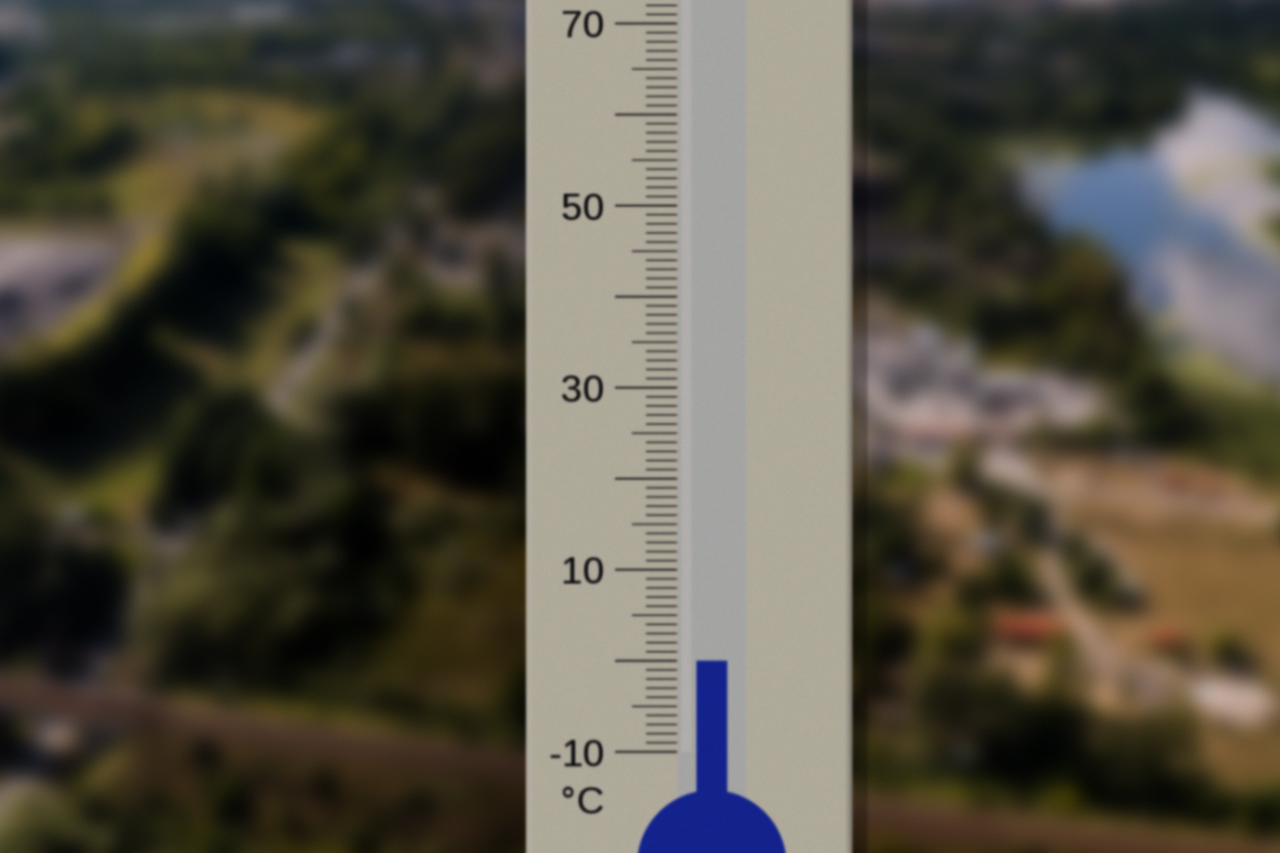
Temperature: 0,°C
